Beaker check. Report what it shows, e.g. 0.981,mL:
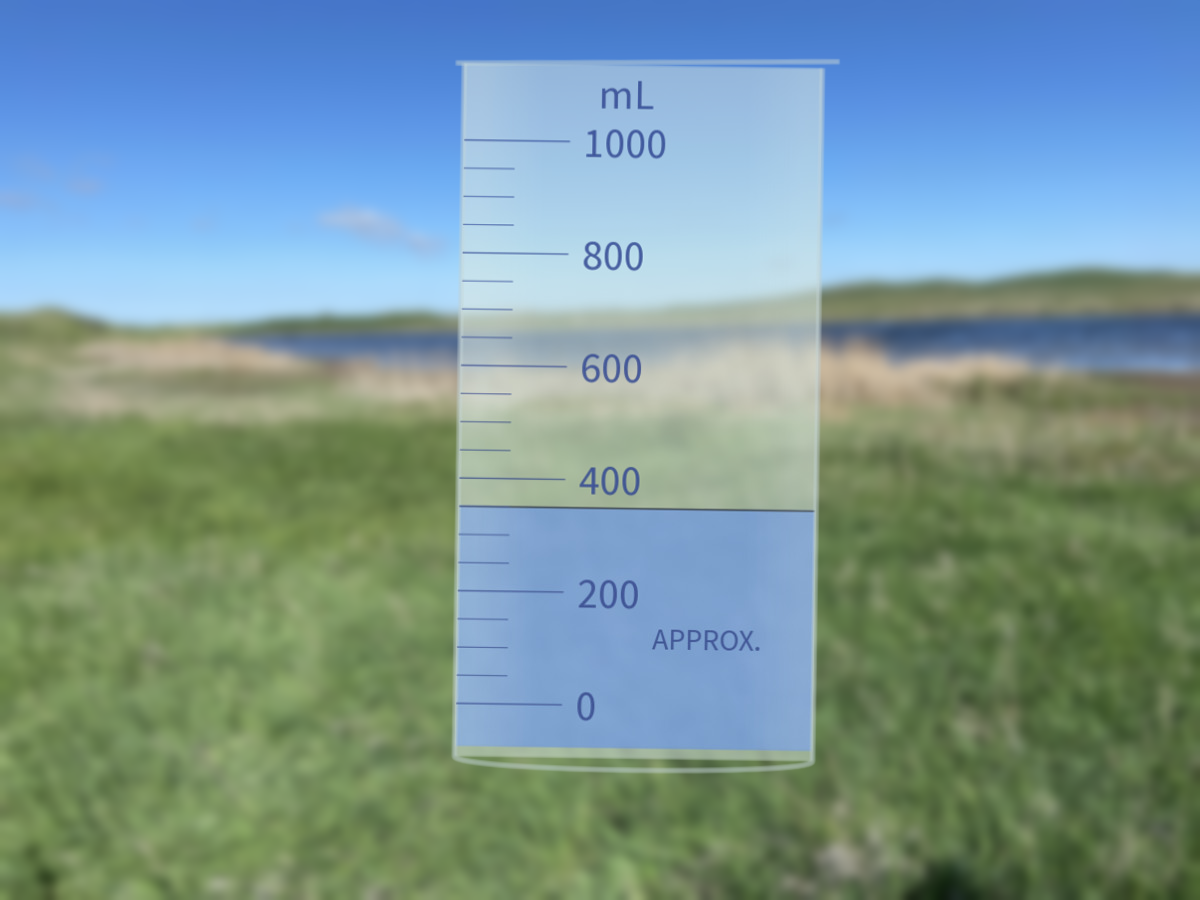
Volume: 350,mL
